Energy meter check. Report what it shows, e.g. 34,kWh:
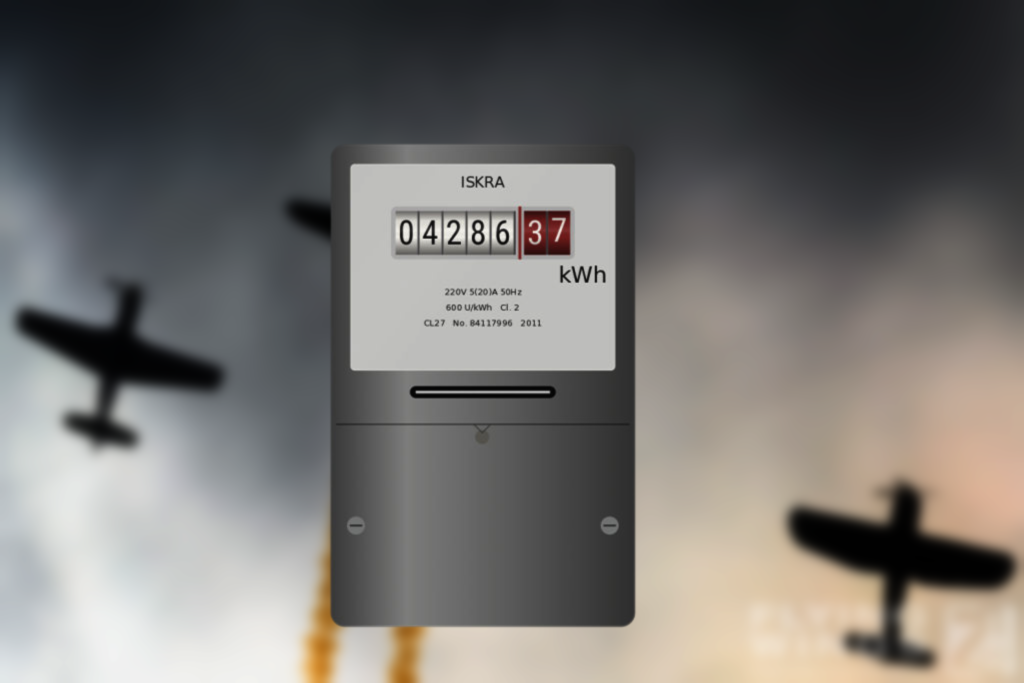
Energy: 4286.37,kWh
